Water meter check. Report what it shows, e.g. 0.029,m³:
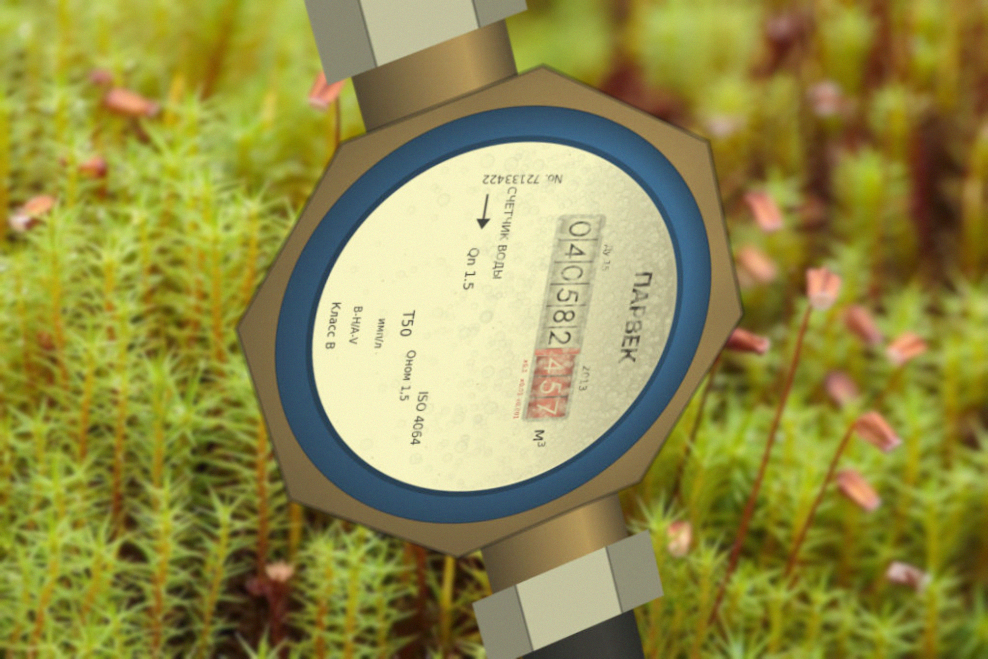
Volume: 40582.457,m³
